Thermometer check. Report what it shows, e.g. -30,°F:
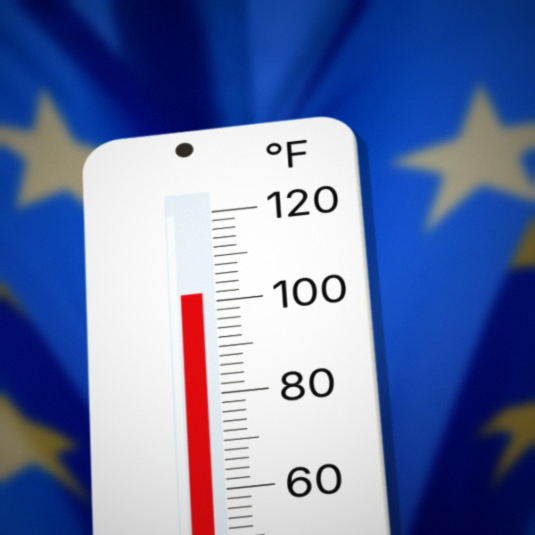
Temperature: 102,°F
